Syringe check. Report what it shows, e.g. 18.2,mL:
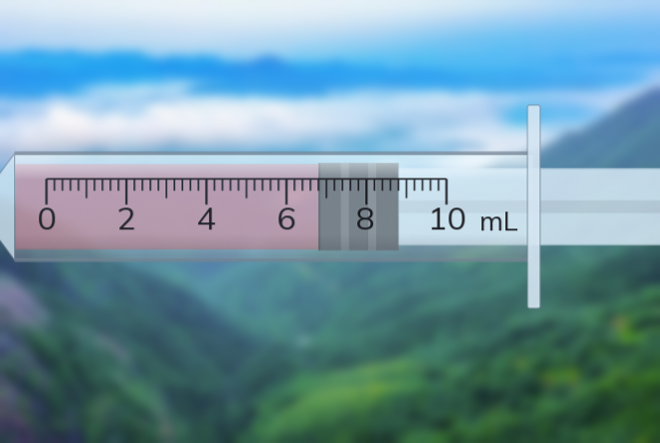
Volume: 6.8,mL
